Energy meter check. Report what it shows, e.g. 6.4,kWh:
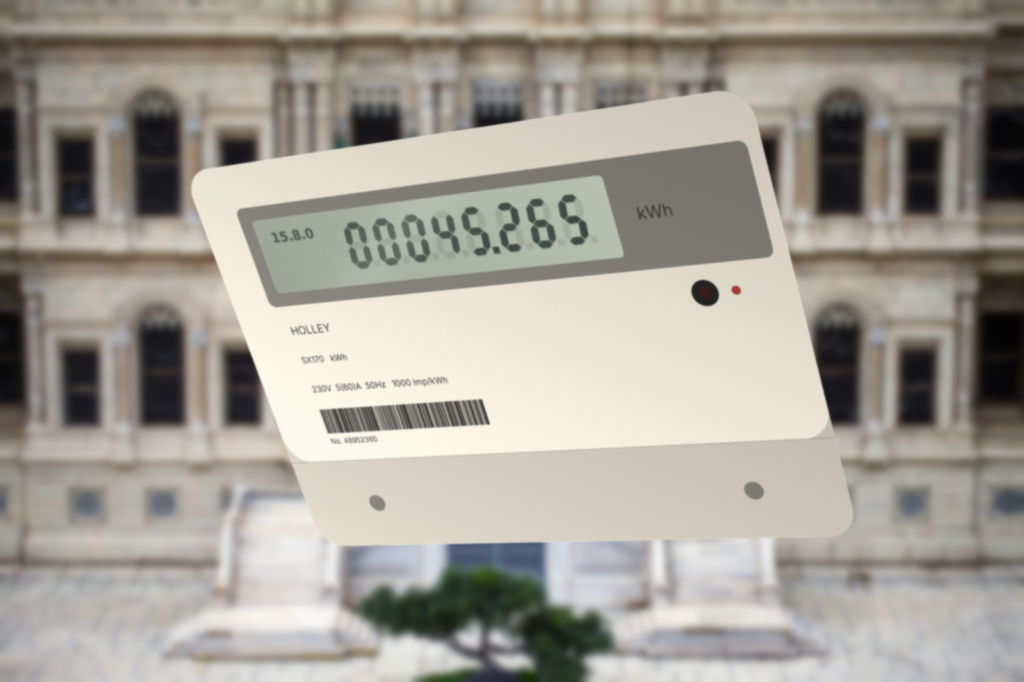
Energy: 45.265,kWh
